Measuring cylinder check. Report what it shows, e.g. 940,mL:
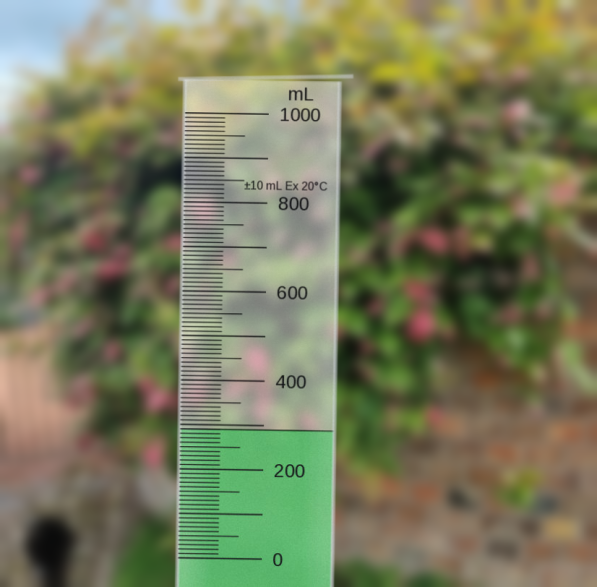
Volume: 290,mL
